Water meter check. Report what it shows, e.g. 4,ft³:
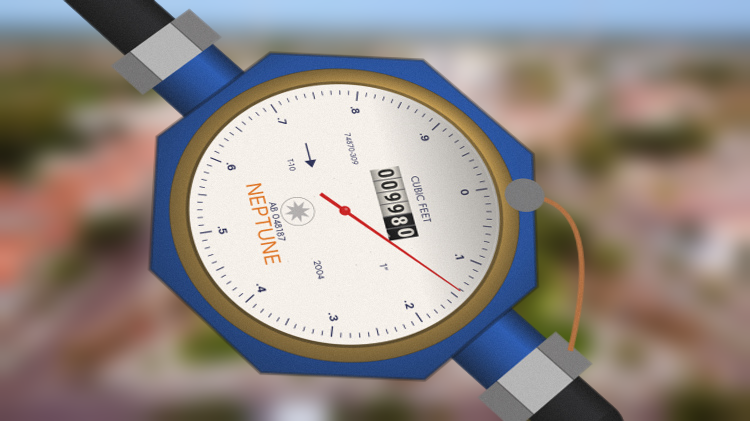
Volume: 9980.14,ft³
